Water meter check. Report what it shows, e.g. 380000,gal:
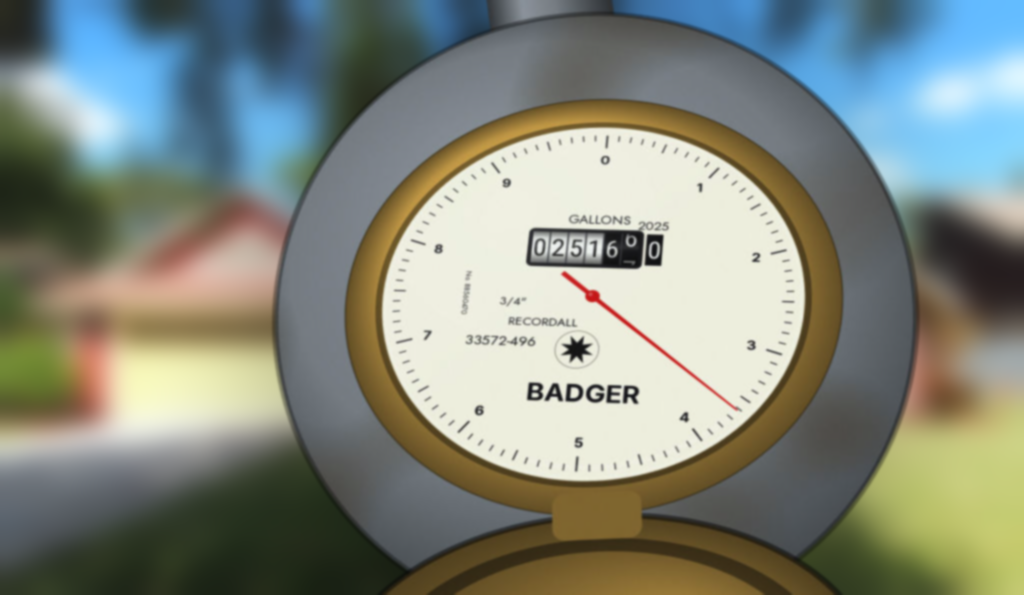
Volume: 251663.6,gal
